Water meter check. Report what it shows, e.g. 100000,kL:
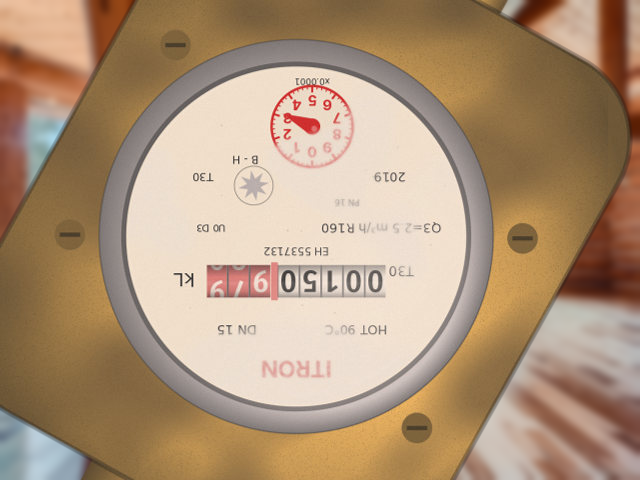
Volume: 150.9793,kL
